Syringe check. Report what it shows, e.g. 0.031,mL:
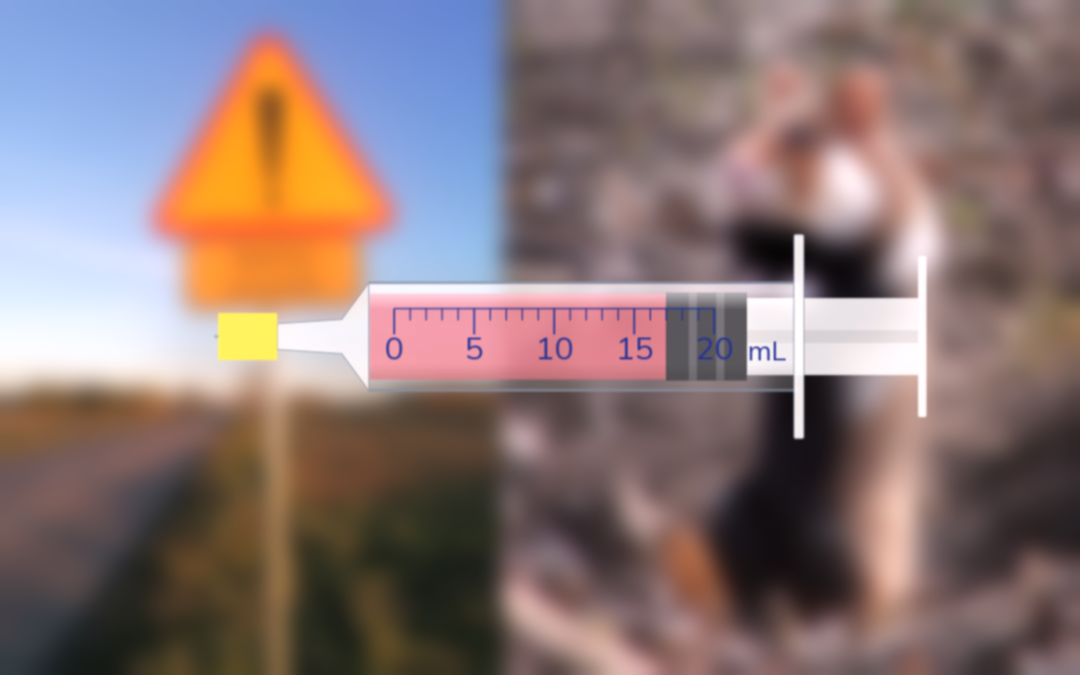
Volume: 17,mL
